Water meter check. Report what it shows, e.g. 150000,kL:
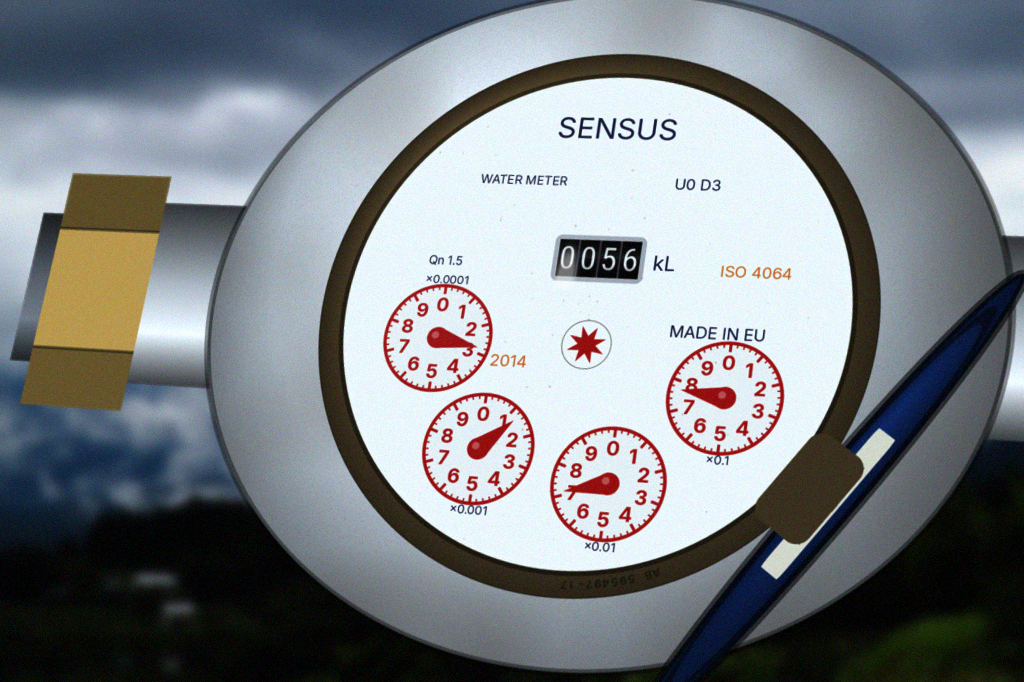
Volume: 56.7712,kL
